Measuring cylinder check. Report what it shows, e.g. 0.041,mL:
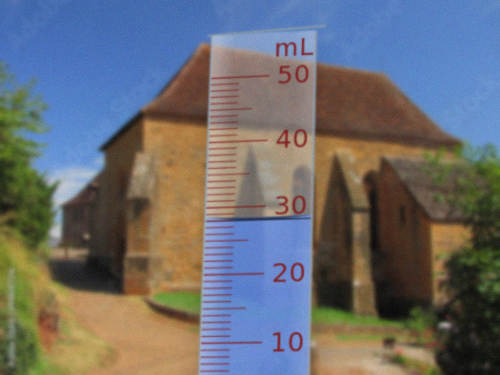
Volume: 28,mL
